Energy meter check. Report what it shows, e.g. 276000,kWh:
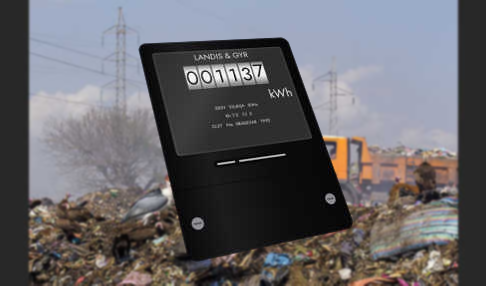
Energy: 1137,kWh
